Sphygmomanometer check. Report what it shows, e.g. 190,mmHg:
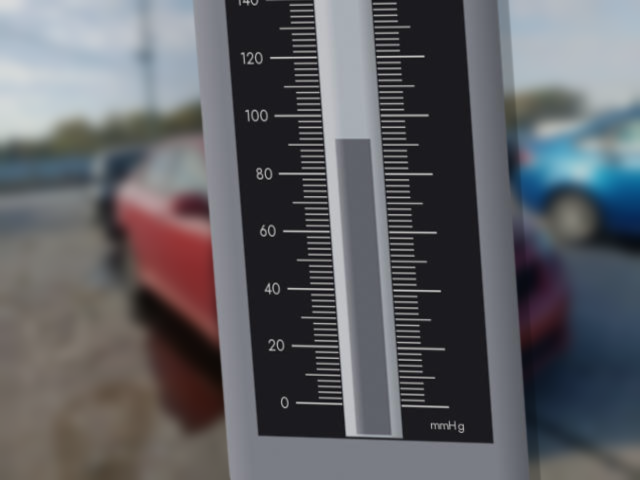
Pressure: 92,mmHg
